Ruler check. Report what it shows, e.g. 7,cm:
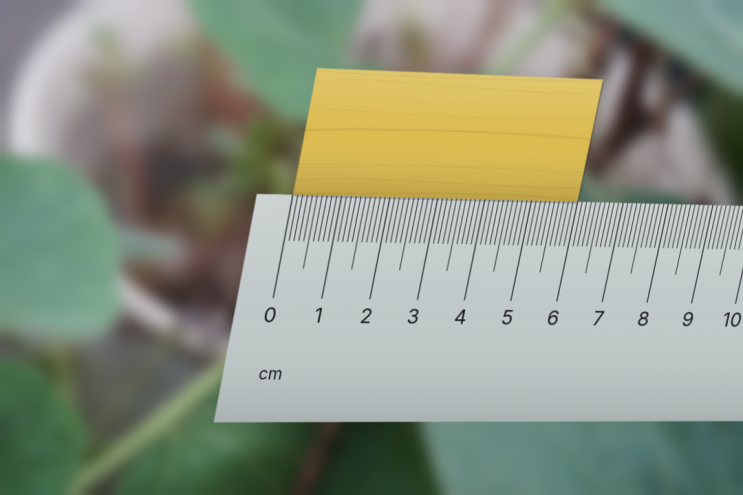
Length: 6,cm
